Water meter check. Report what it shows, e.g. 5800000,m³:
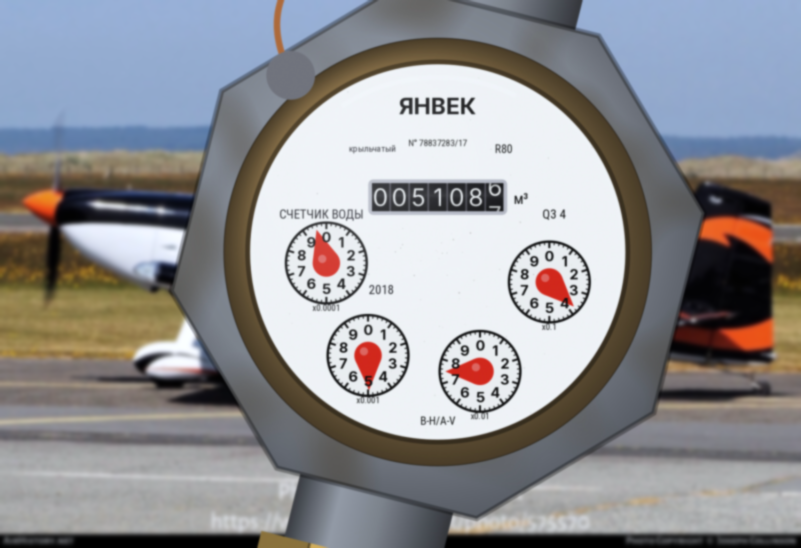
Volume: 51086.3749,m³
